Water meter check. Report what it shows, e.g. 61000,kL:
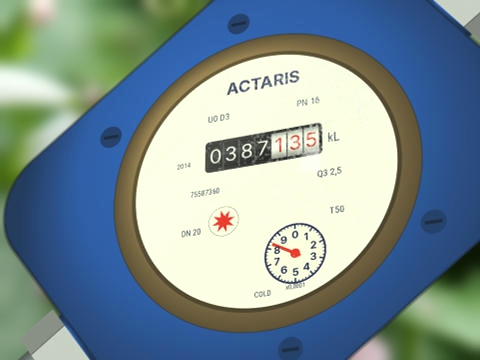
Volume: 387.1358,kL
